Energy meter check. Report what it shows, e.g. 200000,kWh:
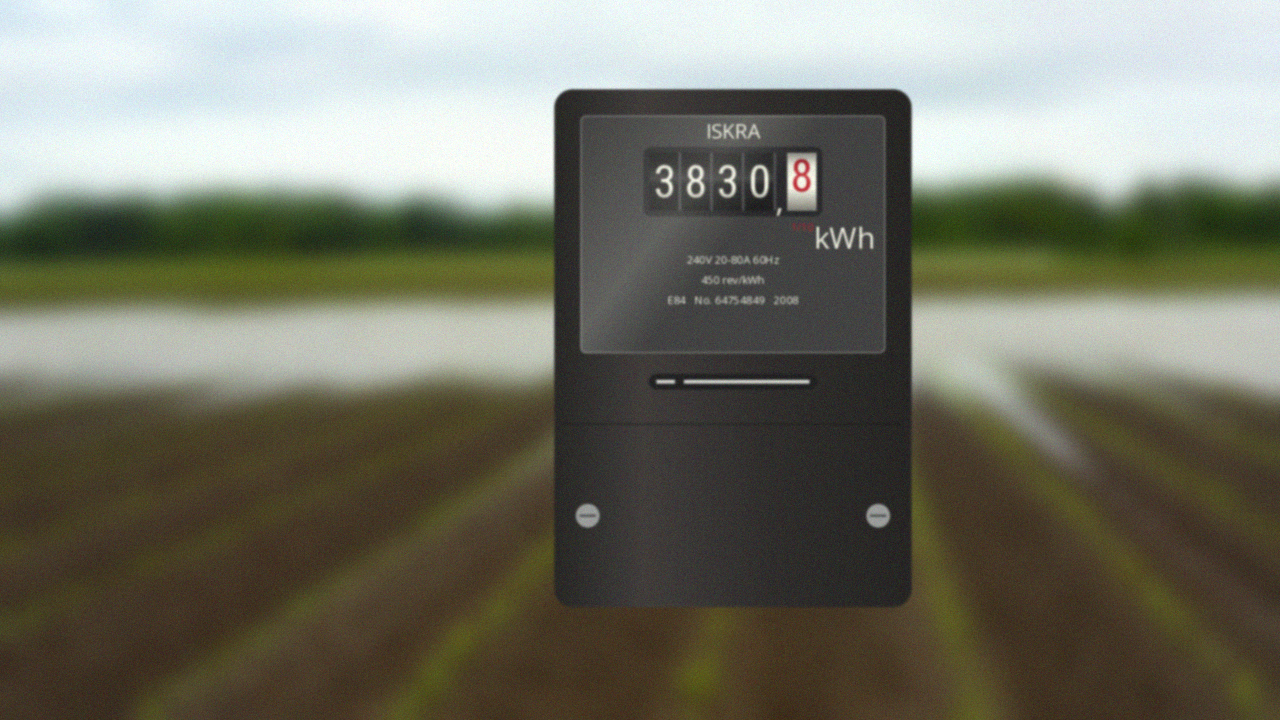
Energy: 3830.8,kWh
